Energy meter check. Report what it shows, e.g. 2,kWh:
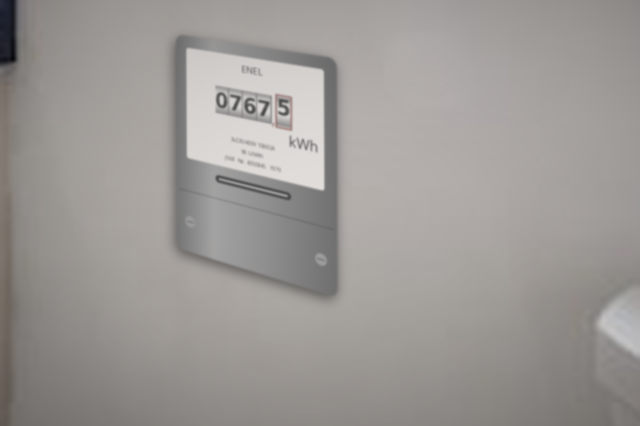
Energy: 767.5,kWh
